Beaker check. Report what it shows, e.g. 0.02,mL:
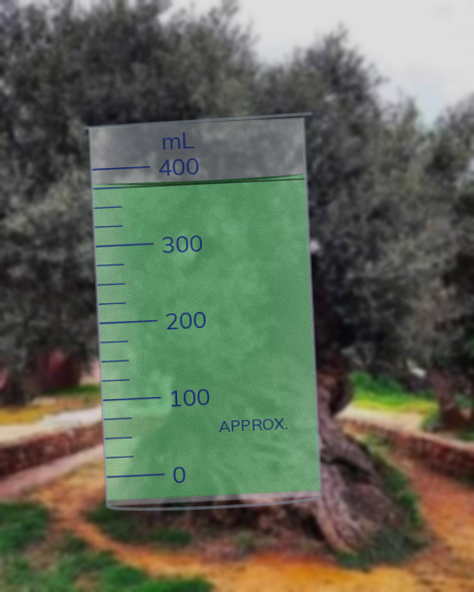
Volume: 375,mL
